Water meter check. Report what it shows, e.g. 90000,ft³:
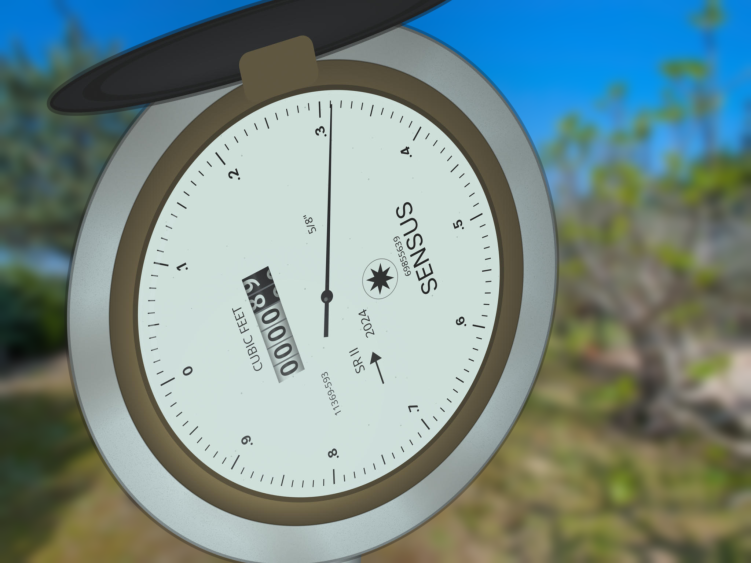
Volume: 89.31,ft³
